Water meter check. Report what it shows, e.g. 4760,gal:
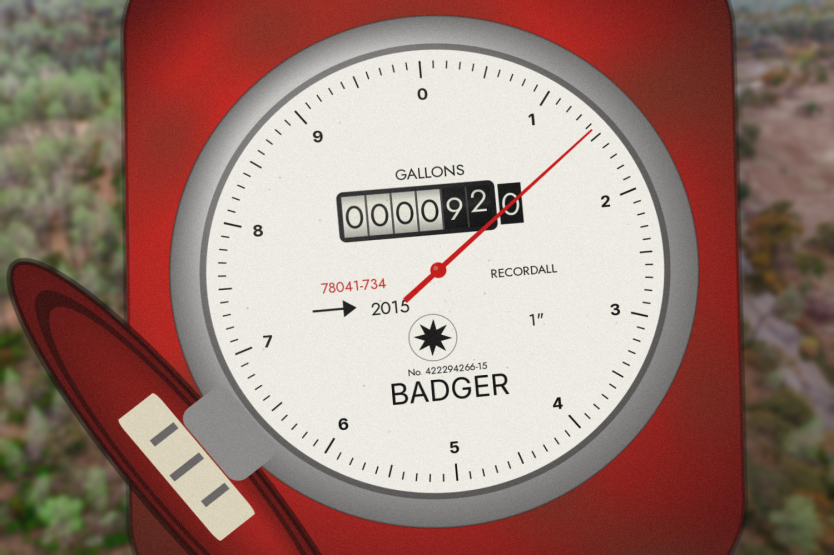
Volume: 921.4,gal
